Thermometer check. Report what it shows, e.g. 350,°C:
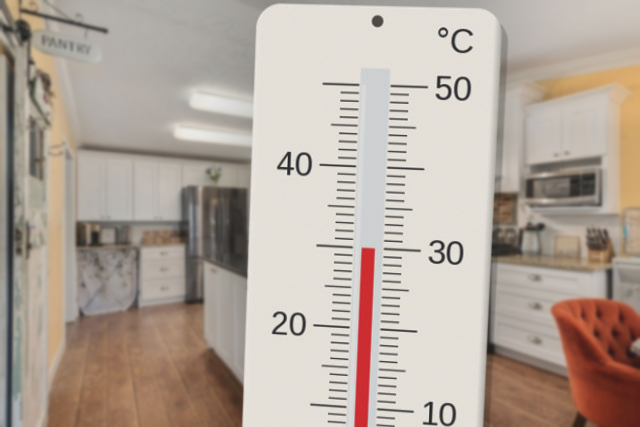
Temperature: 30,°C
